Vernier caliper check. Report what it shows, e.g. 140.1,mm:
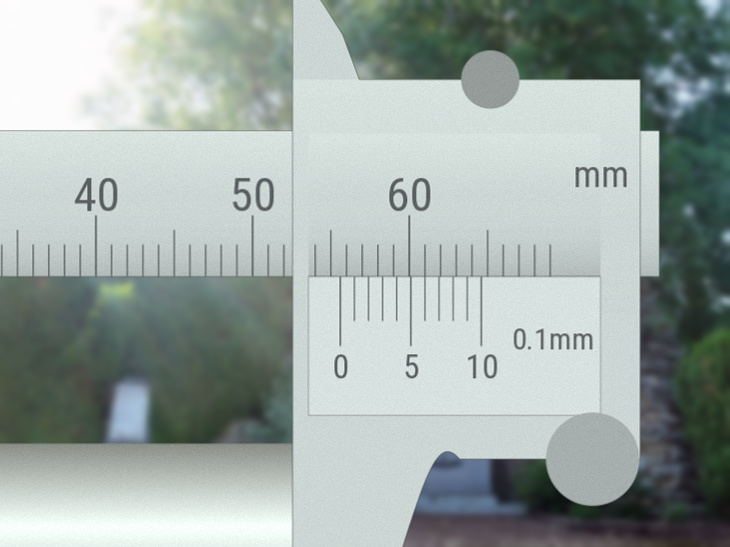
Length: 55.6,mm
